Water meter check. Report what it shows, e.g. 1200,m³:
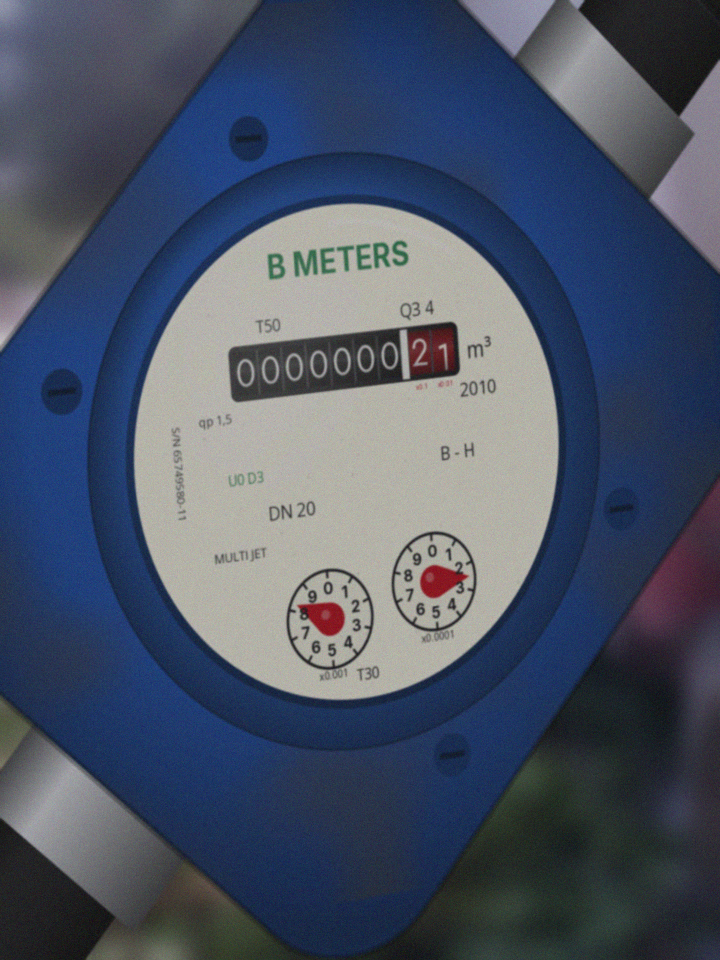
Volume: 0.2082,m³
